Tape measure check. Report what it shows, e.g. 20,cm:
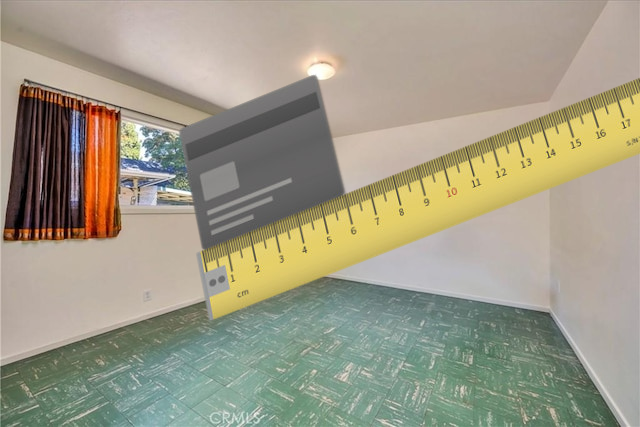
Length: 6,cm
